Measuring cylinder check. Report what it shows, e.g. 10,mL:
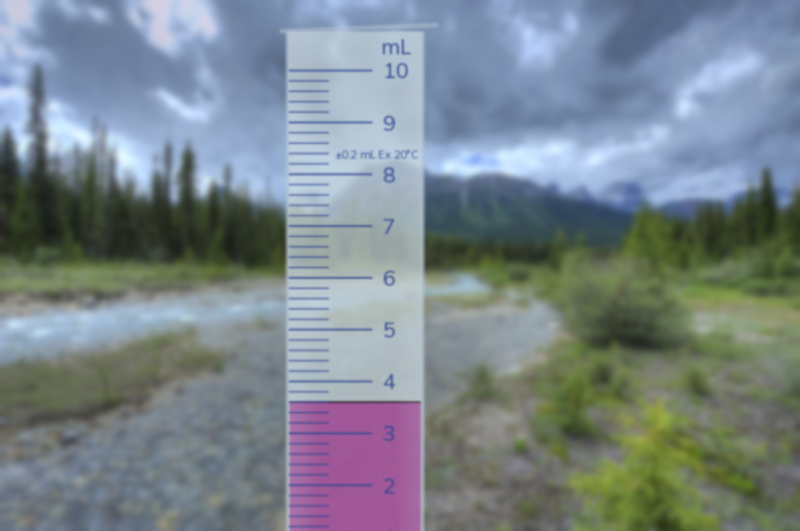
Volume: 3.6,mL
